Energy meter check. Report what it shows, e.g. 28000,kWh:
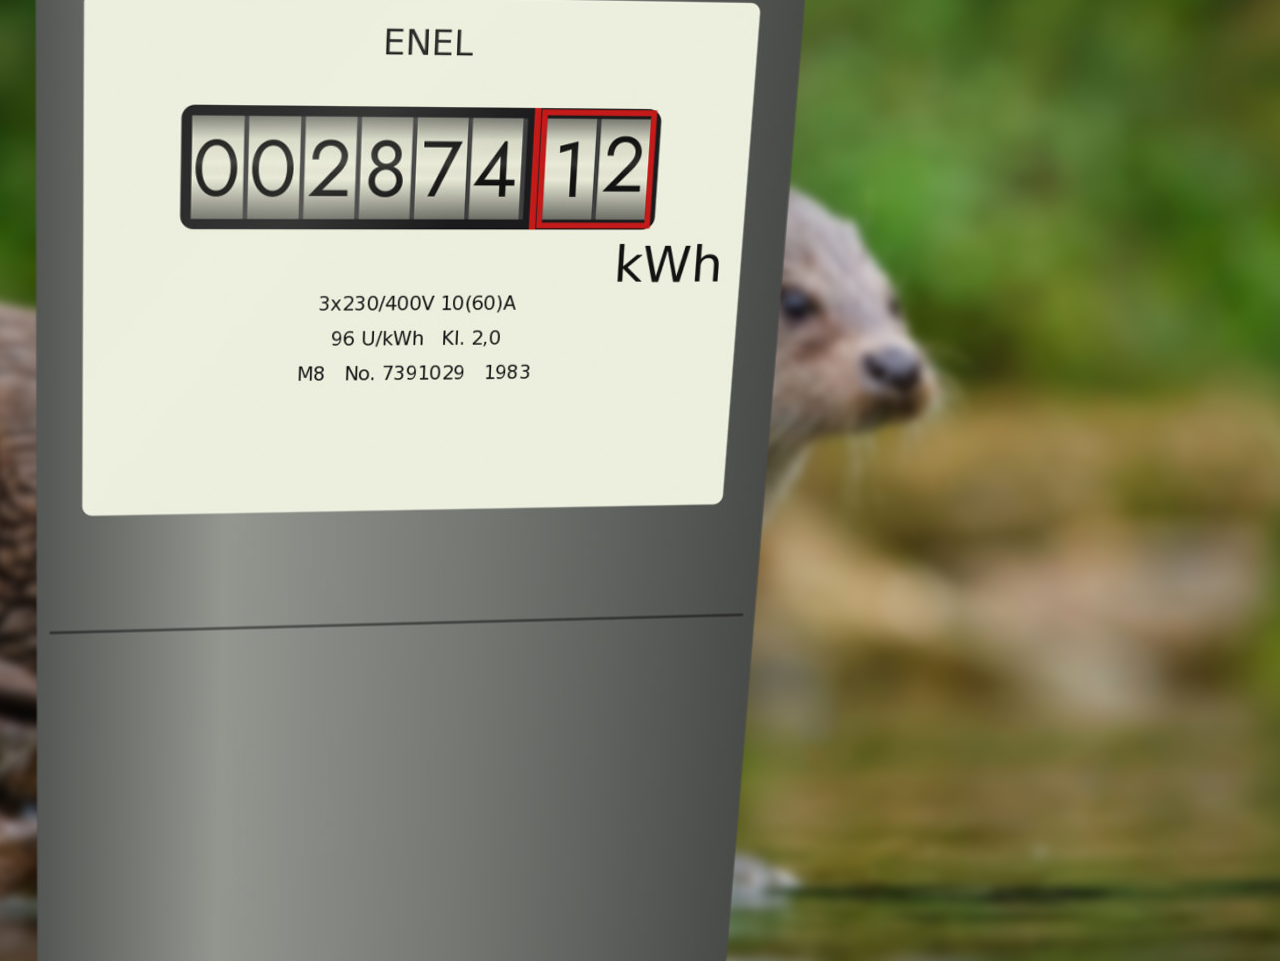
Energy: 2874.12,kWh
